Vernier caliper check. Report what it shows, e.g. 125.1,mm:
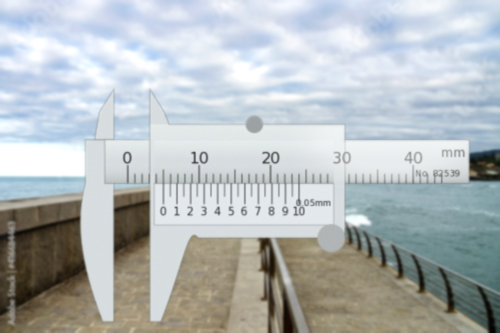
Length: 5.0,mm
